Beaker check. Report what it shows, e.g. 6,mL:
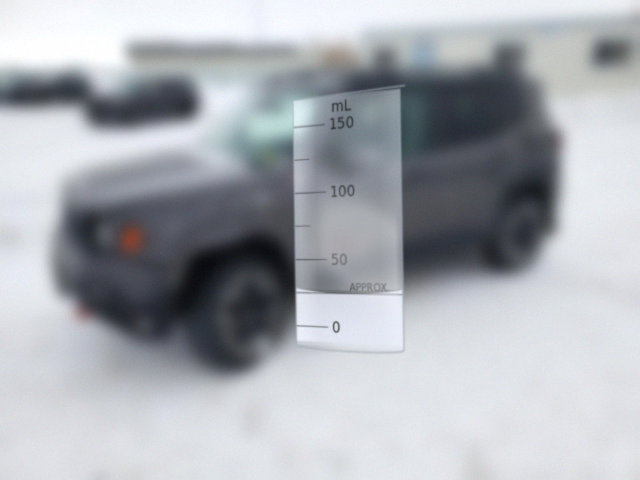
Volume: 25,mL
